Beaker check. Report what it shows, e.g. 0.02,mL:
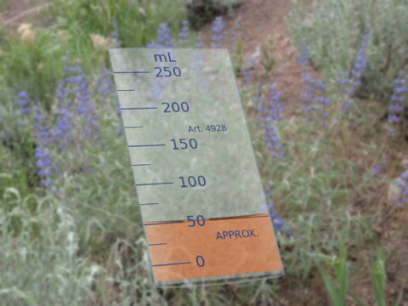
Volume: 50,mL
